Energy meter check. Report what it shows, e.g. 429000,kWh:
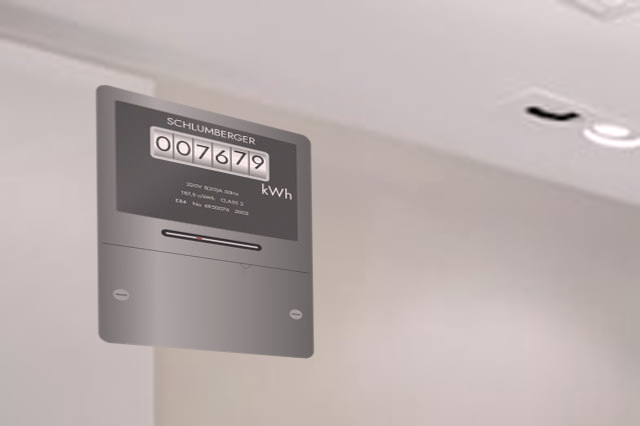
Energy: 7679,kWh
